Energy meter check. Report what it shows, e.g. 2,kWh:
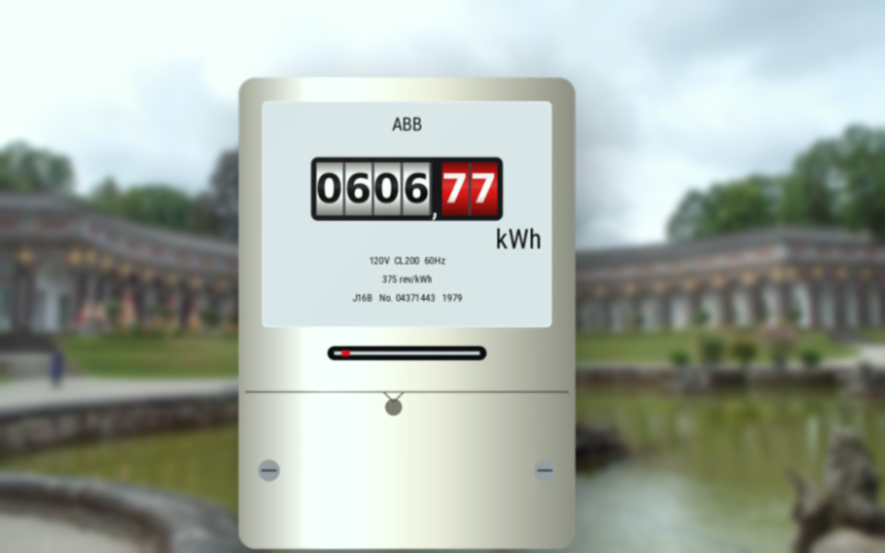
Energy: 606.77,kWh
